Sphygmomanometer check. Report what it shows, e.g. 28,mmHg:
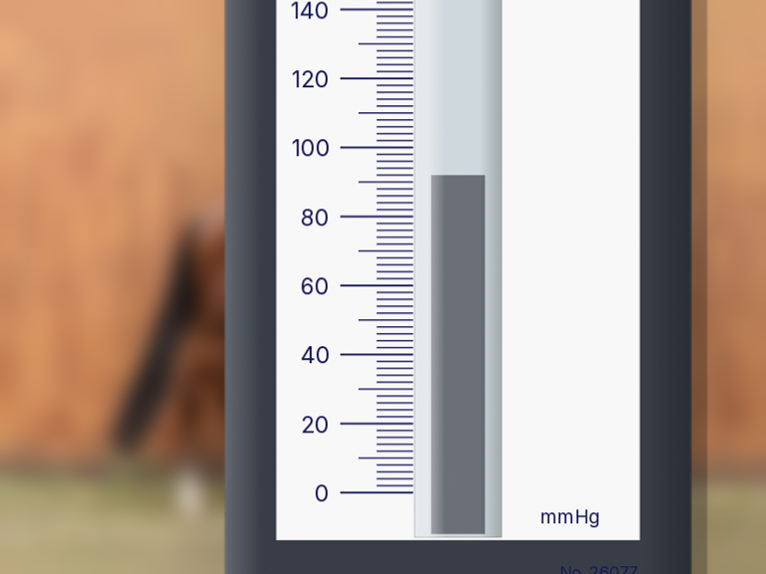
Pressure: 92,mmHg
